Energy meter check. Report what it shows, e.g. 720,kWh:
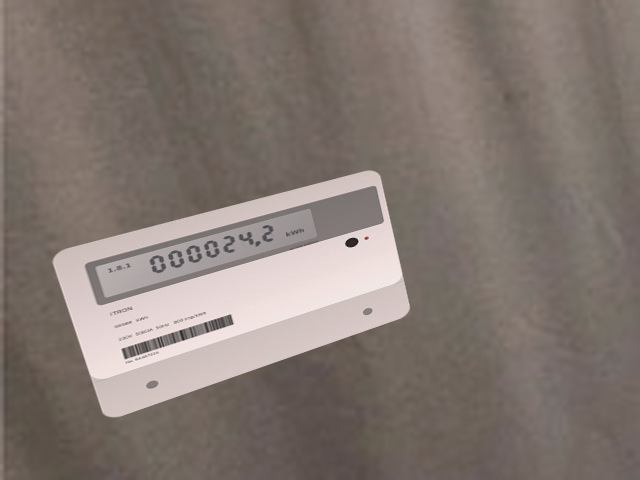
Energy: 24.2,kWh
